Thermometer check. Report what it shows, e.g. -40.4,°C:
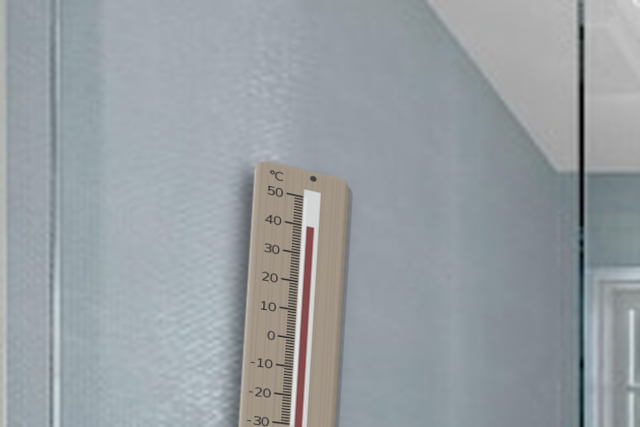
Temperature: 40,°C
